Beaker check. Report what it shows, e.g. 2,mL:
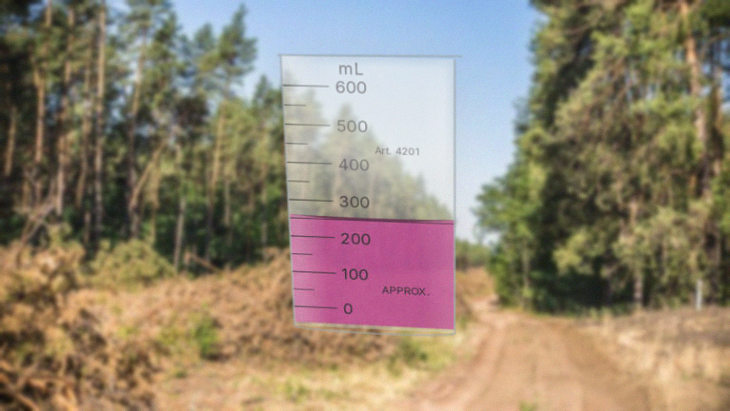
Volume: 250,mL
